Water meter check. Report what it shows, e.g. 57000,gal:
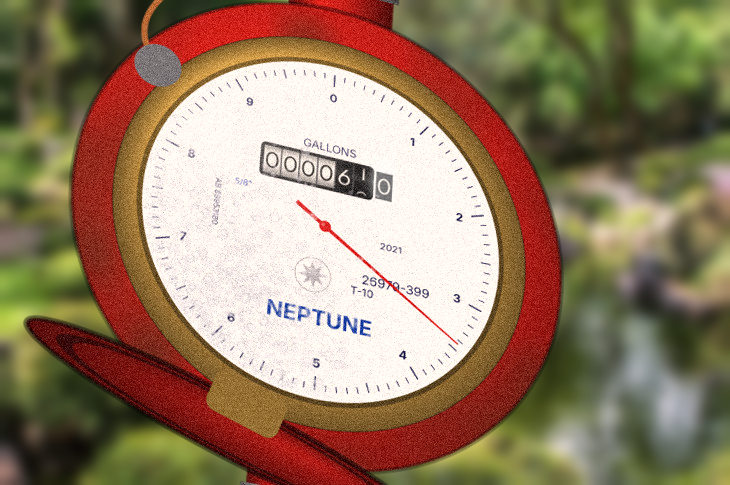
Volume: 613.4,gal
